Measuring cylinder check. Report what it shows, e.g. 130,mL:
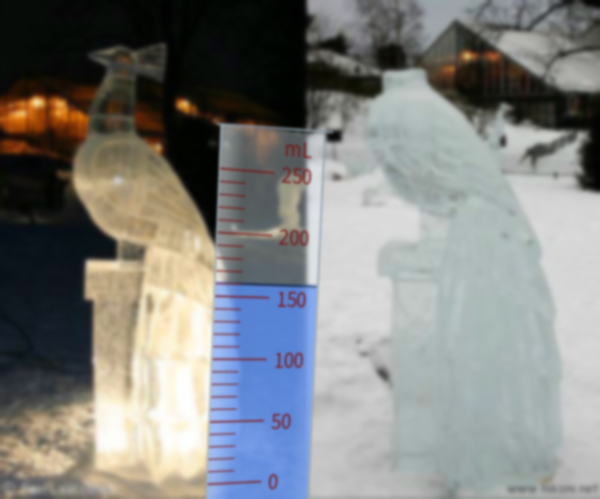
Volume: 160,mL
